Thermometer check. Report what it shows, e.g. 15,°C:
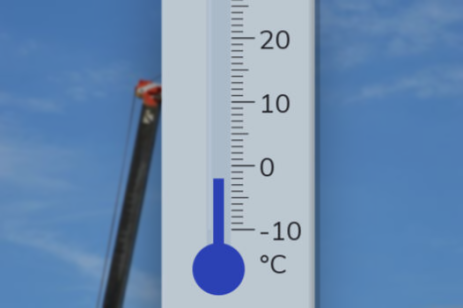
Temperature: -2,°C
